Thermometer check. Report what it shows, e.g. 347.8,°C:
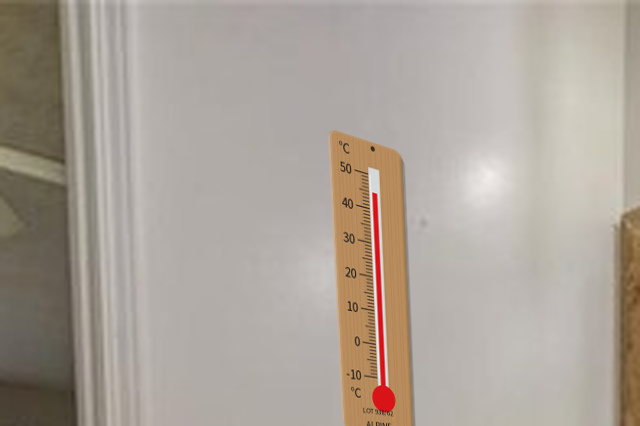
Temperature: 45,°C
